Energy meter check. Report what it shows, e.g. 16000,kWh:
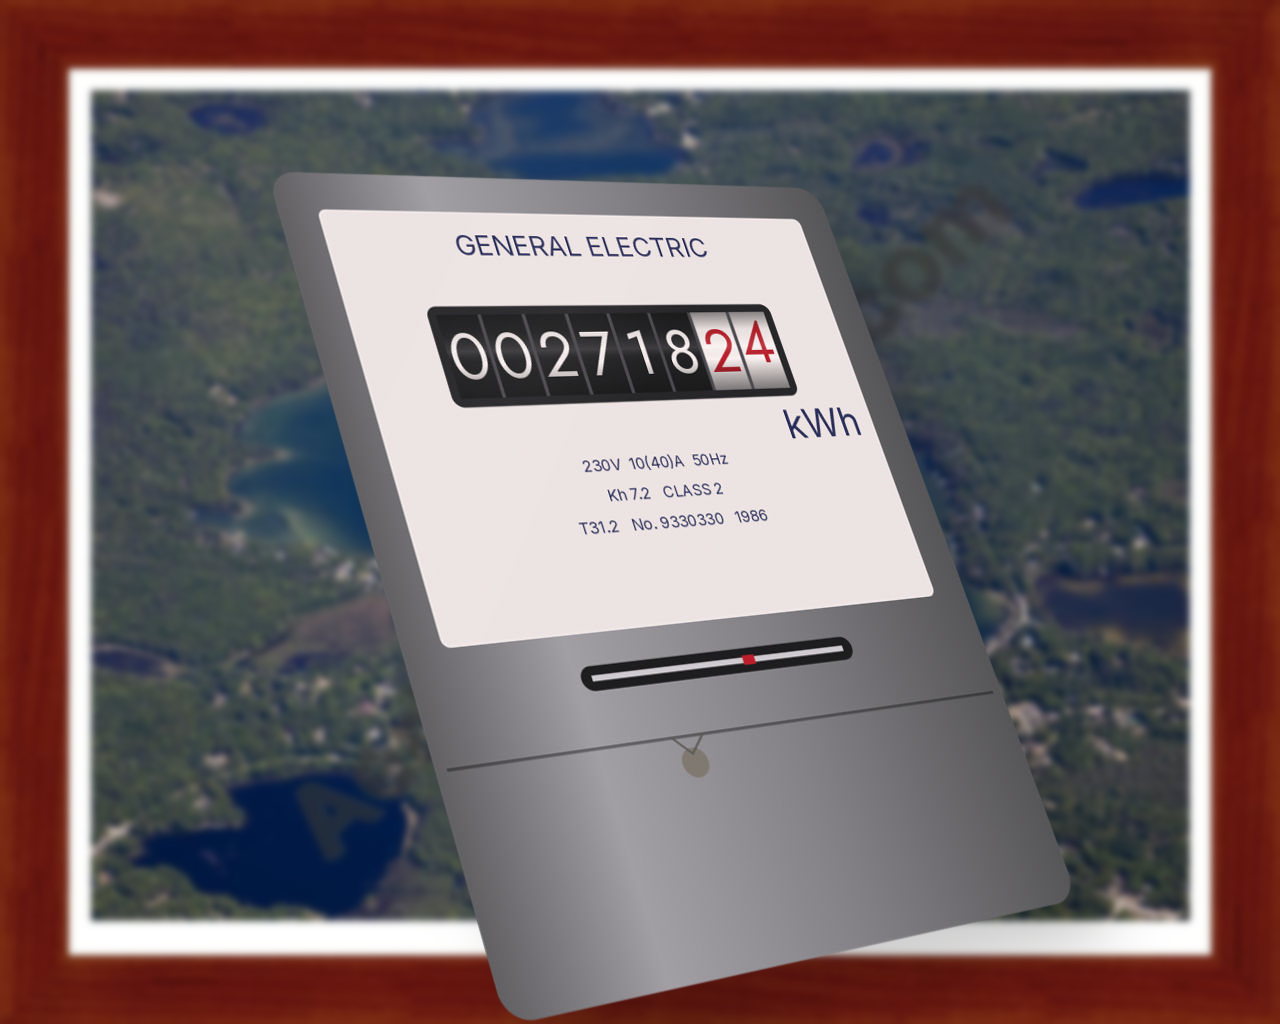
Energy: 2718.24,kWh
